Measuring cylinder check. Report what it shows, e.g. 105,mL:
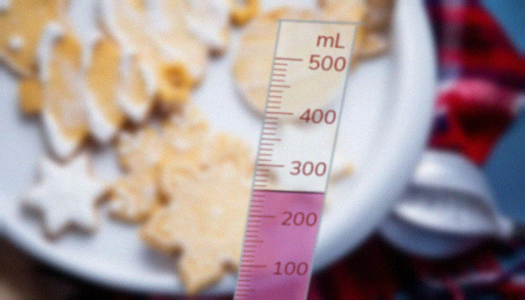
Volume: 250,mL
